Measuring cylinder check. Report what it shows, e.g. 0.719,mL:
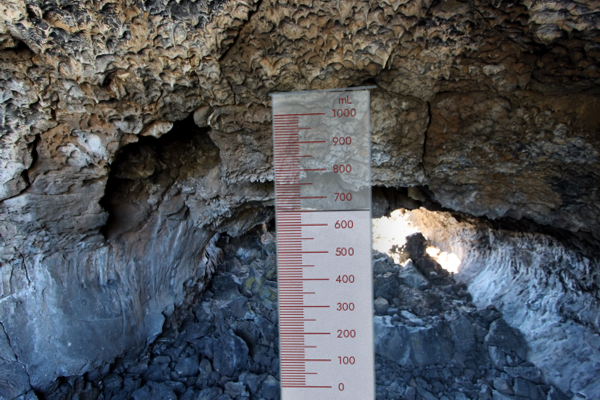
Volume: 650,mL
